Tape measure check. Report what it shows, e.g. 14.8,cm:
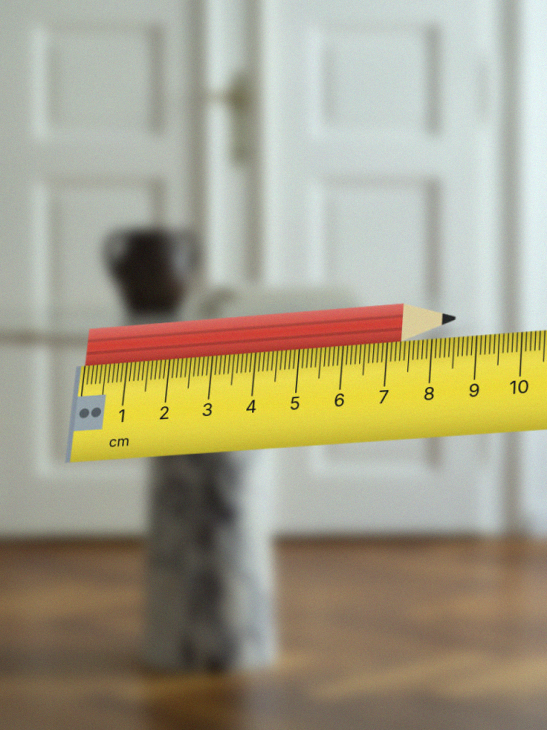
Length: 8.5,cm
